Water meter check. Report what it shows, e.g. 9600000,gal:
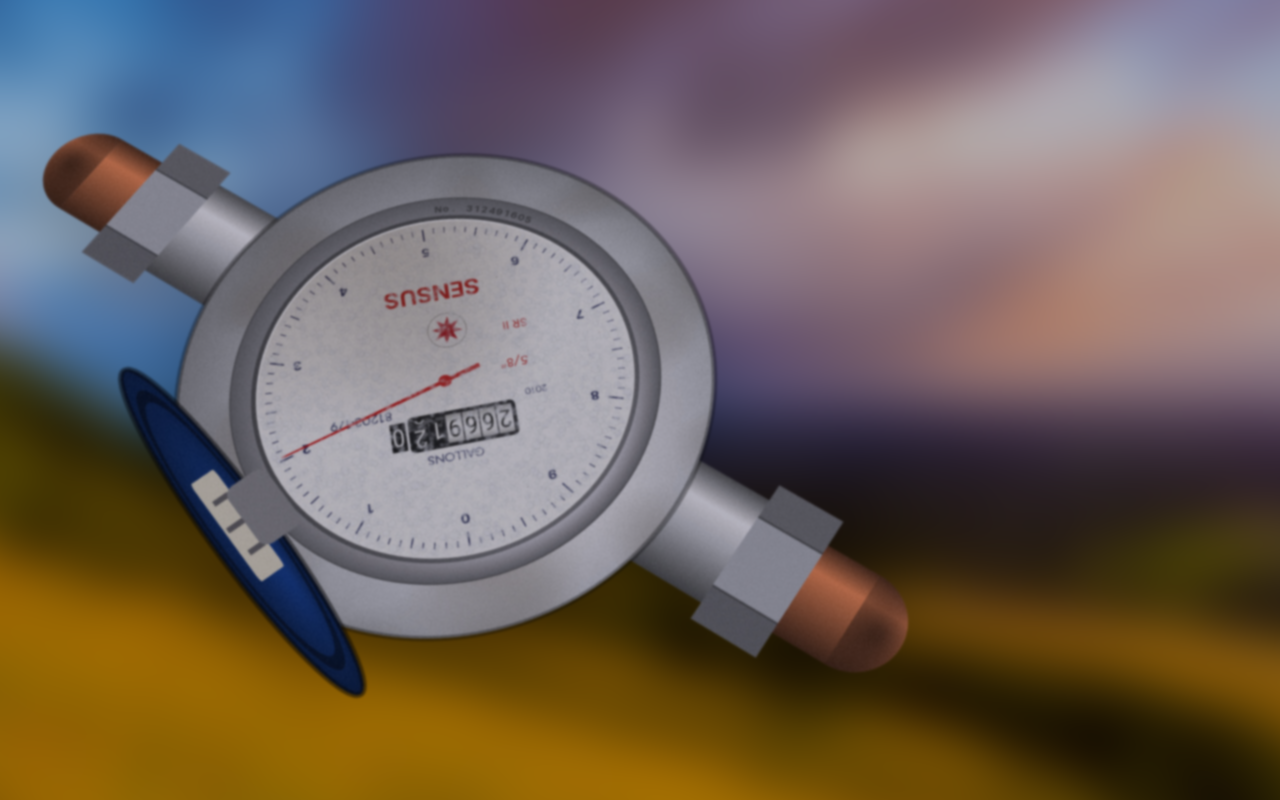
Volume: 2669122.0,gal
